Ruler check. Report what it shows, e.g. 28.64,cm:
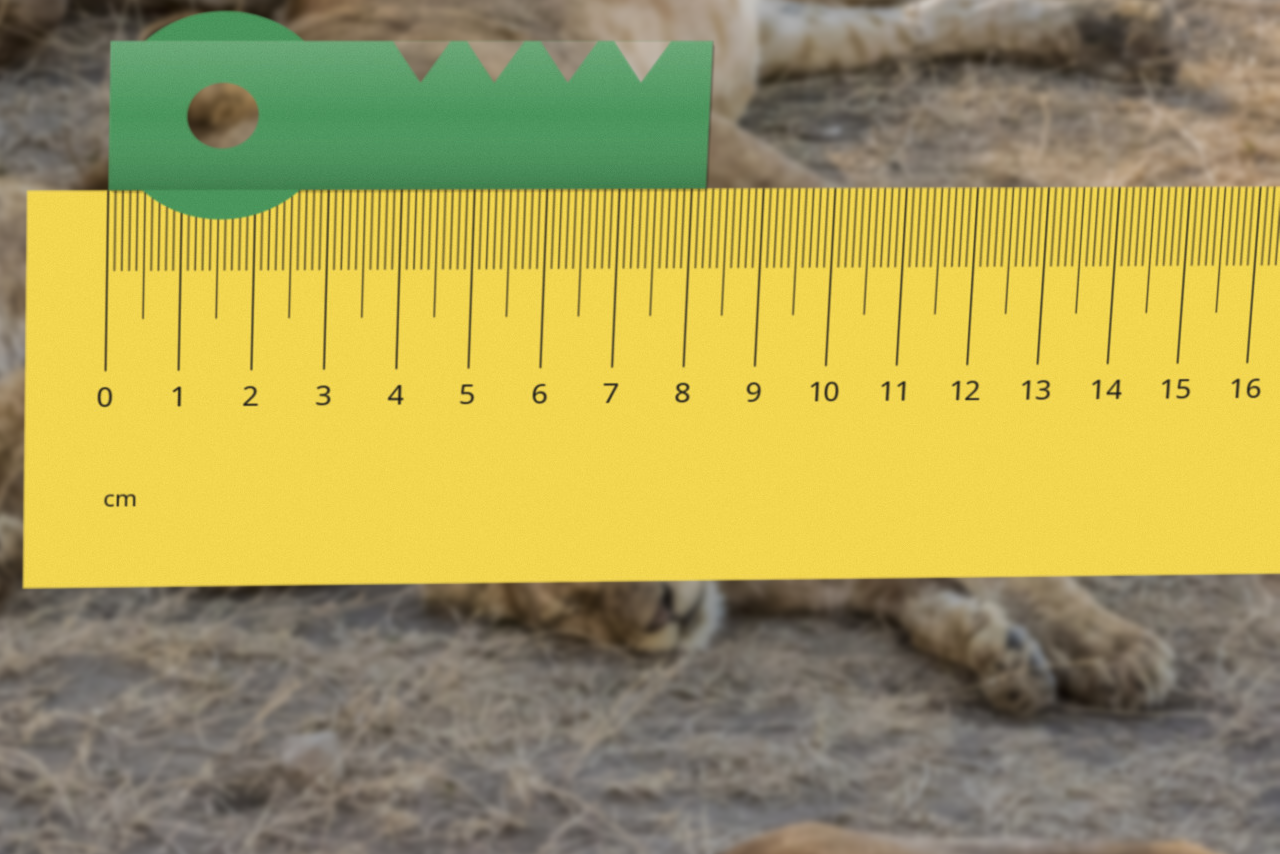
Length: 8.2,cm
